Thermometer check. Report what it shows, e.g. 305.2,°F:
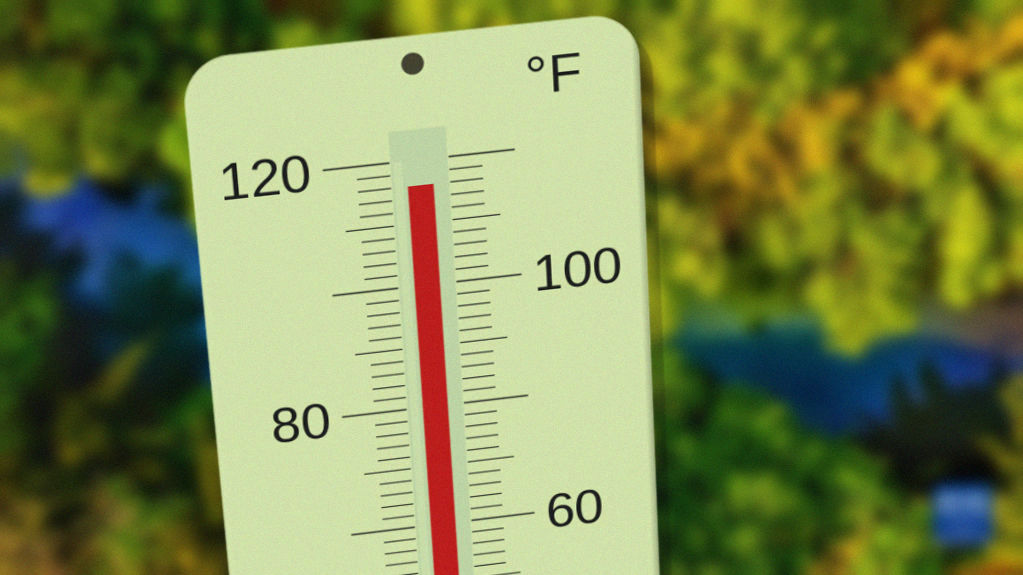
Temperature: 116,°F
